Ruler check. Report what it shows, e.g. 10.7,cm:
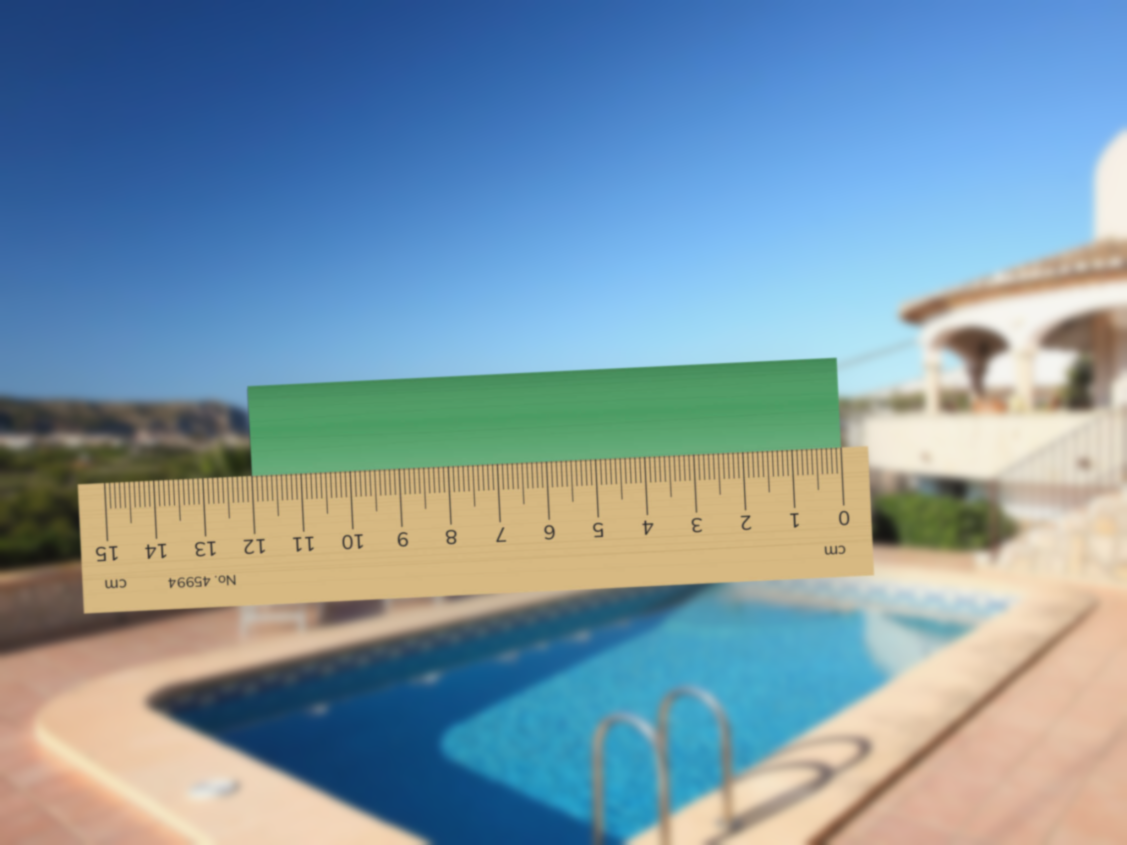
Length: 12,cm
